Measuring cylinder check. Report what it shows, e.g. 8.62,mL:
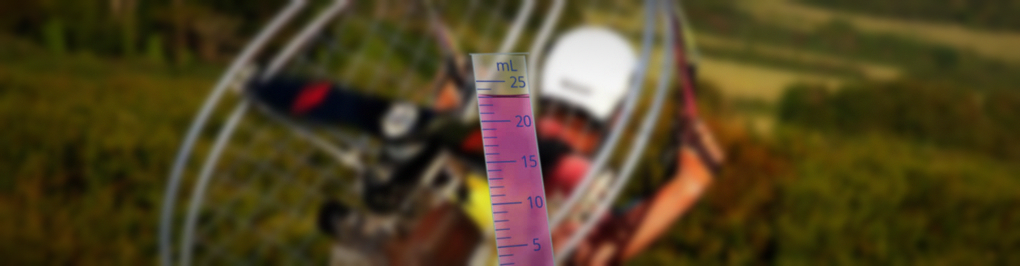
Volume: 23,mL
